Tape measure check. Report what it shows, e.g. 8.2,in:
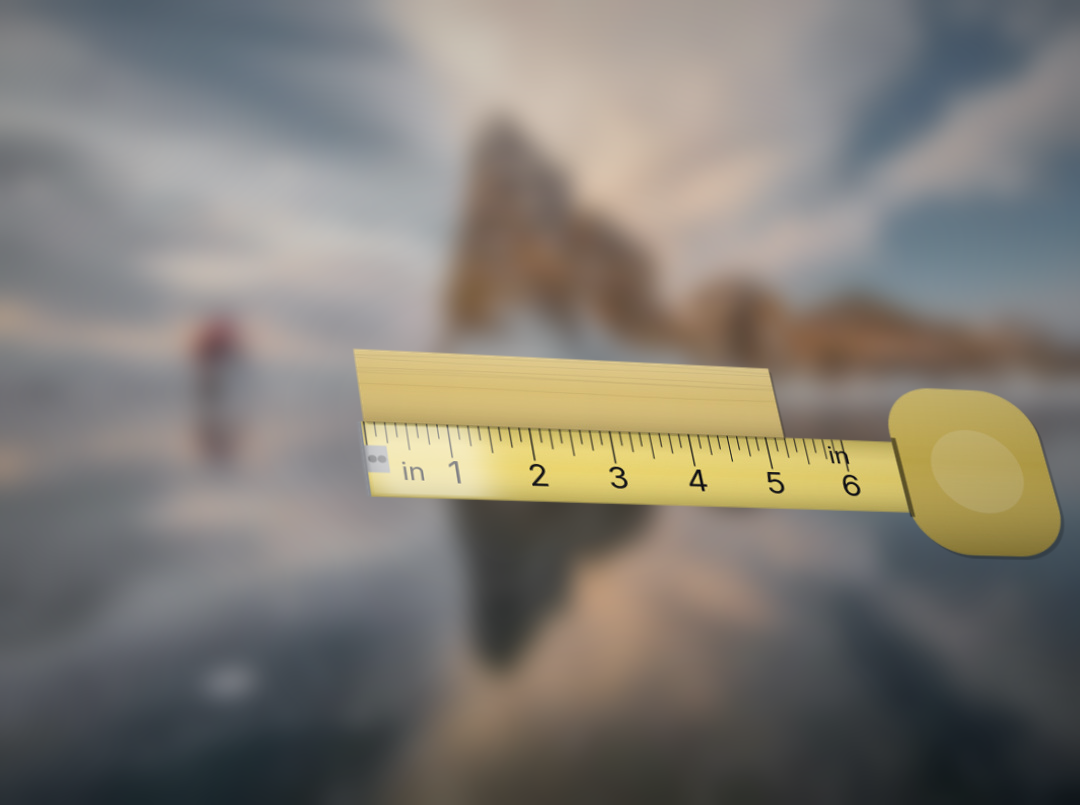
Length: 5.25,in
